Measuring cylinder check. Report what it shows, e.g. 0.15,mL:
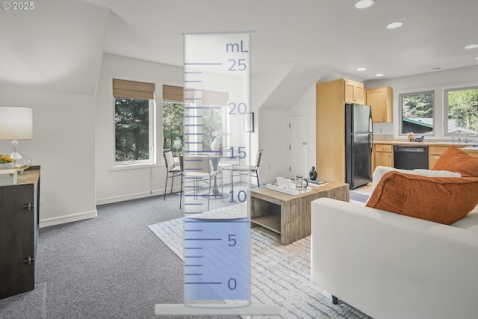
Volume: 7,mL
